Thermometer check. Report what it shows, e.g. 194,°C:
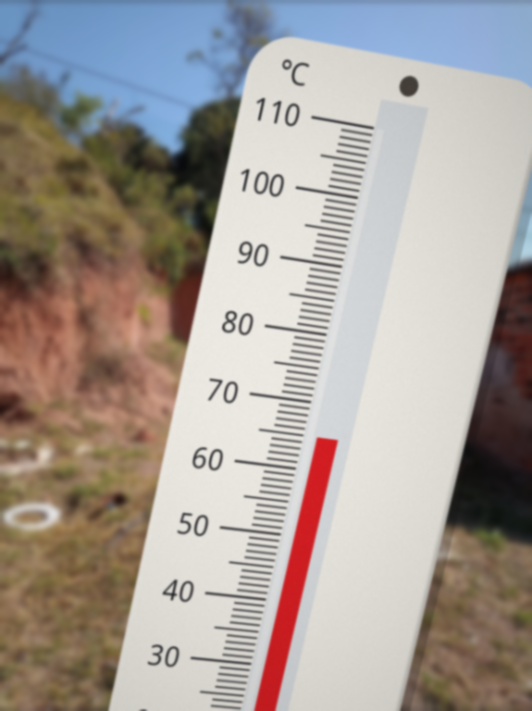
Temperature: 65,°C
